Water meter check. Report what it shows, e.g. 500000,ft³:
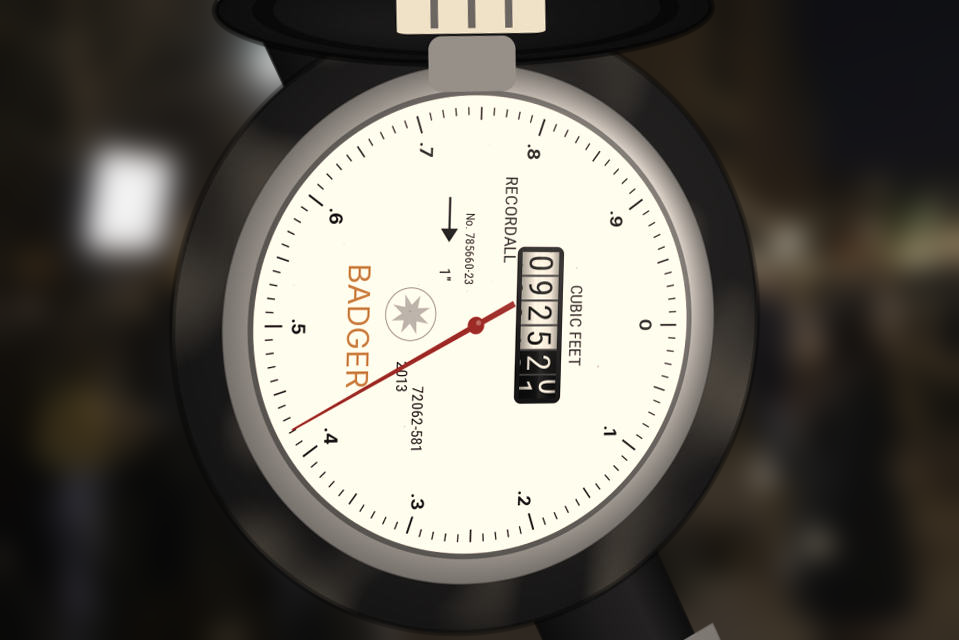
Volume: 92520.42,ft³
